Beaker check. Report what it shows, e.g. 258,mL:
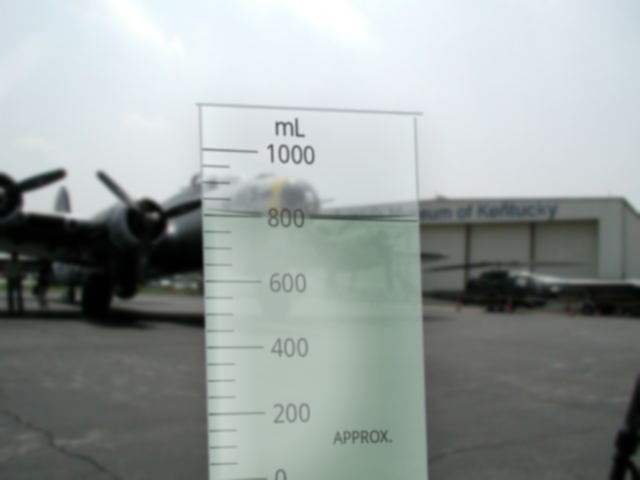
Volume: 800,mL
